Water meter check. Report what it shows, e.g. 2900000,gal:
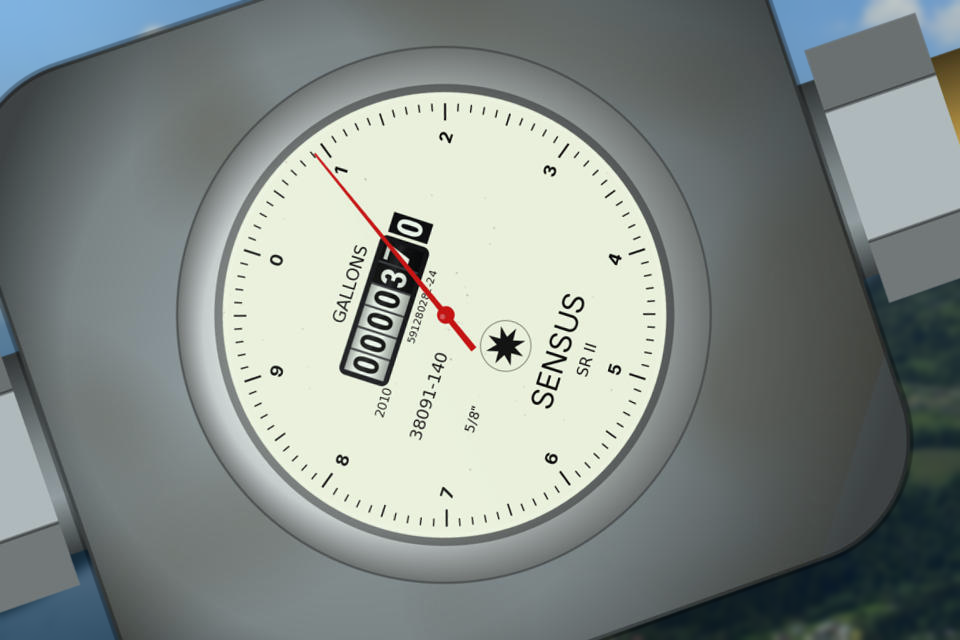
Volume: 370.9,gal
